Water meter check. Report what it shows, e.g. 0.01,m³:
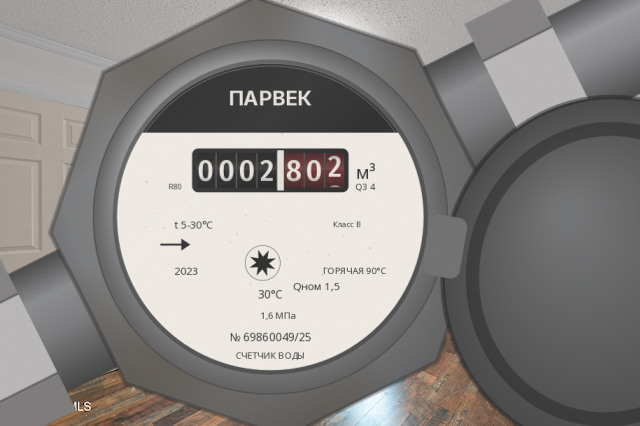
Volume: 2.802,m³
